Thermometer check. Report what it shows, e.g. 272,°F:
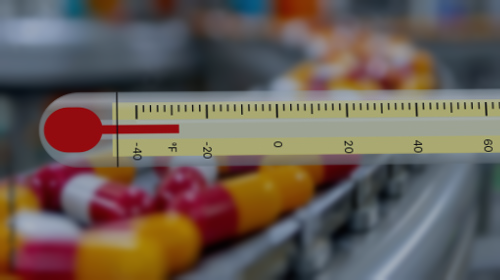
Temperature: -28,°F
